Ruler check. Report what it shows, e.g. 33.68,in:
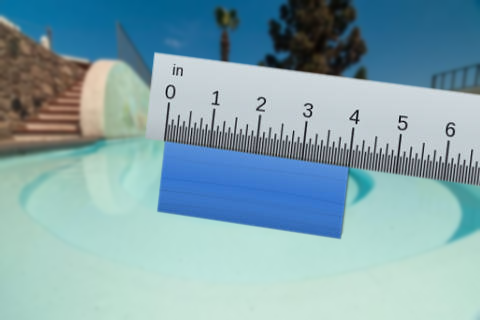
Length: 4,in
